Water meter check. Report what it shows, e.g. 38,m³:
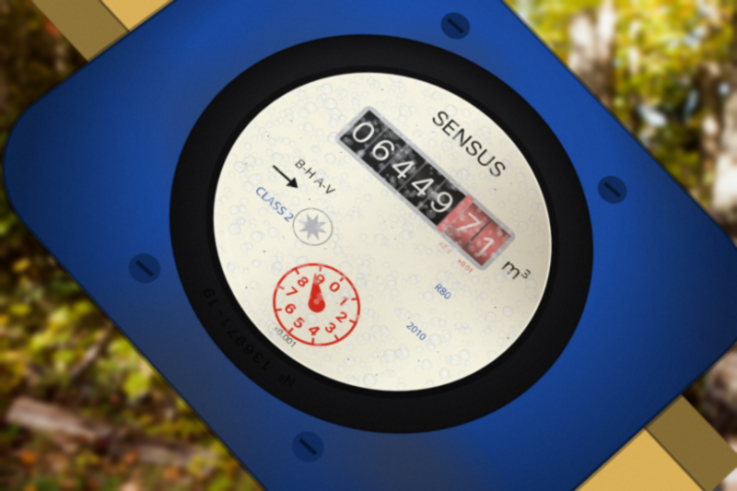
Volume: 6449.708,m³
